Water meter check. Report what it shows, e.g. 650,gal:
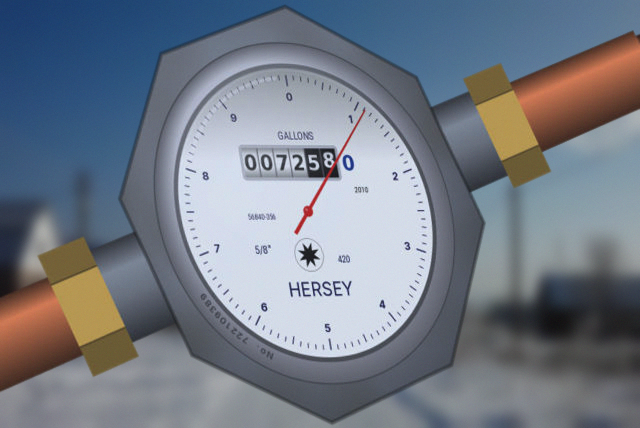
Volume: 72581.1,gal
